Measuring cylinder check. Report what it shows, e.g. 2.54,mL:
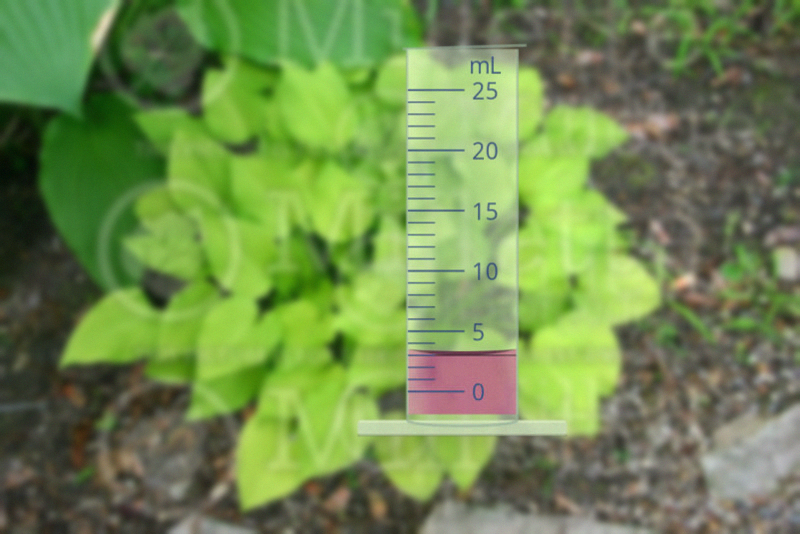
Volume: 3,mL
